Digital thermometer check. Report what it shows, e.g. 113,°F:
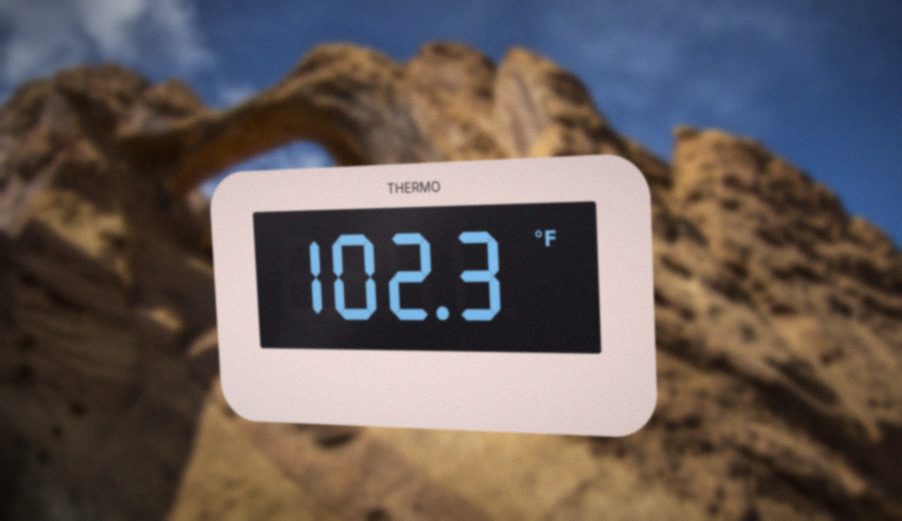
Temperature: 102.3,°F
